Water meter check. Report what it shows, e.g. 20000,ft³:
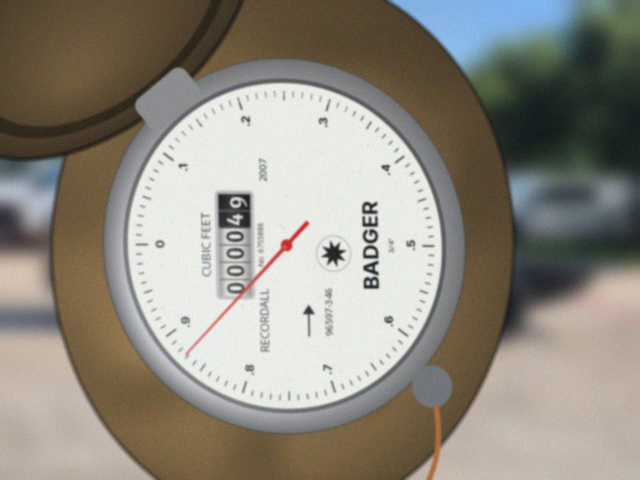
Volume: 48.87,ft³
